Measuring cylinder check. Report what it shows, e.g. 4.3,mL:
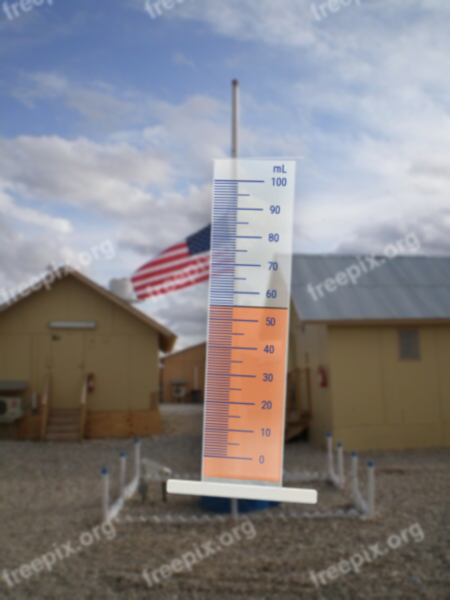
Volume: 55,mL
